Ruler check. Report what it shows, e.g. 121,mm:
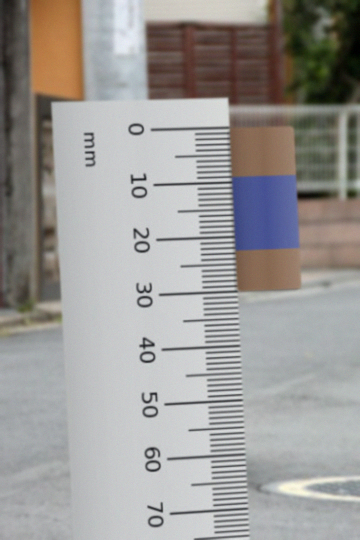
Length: 30,mm
